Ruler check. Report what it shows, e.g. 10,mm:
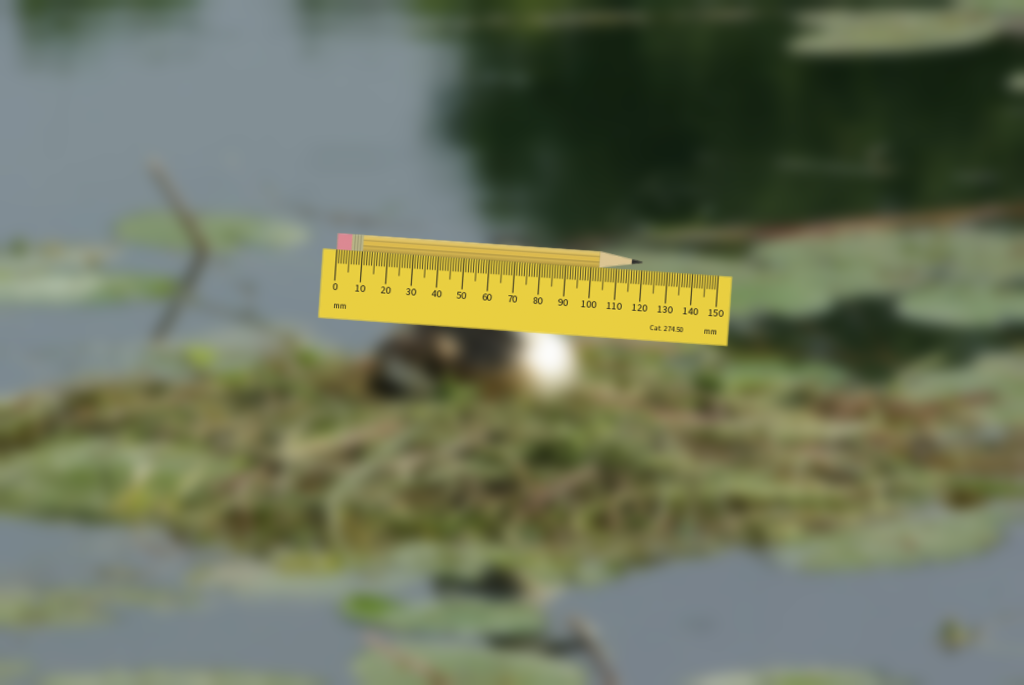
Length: 120,mm
